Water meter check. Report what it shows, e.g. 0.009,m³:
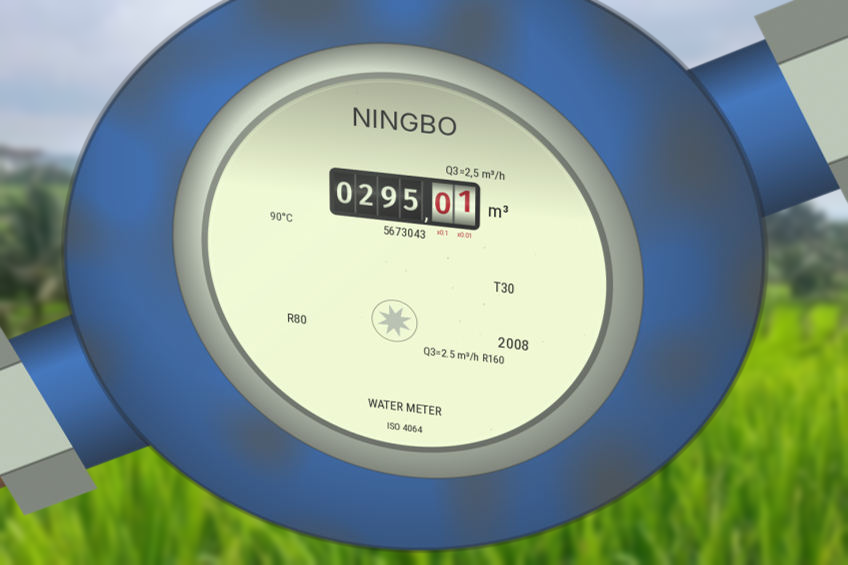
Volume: 295.01,m³
